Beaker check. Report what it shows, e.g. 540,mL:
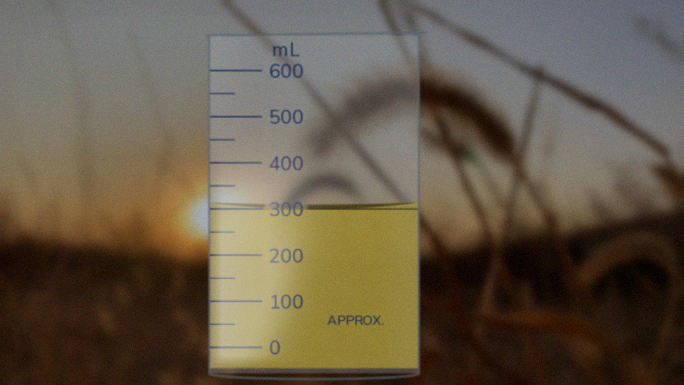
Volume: 300,mL
